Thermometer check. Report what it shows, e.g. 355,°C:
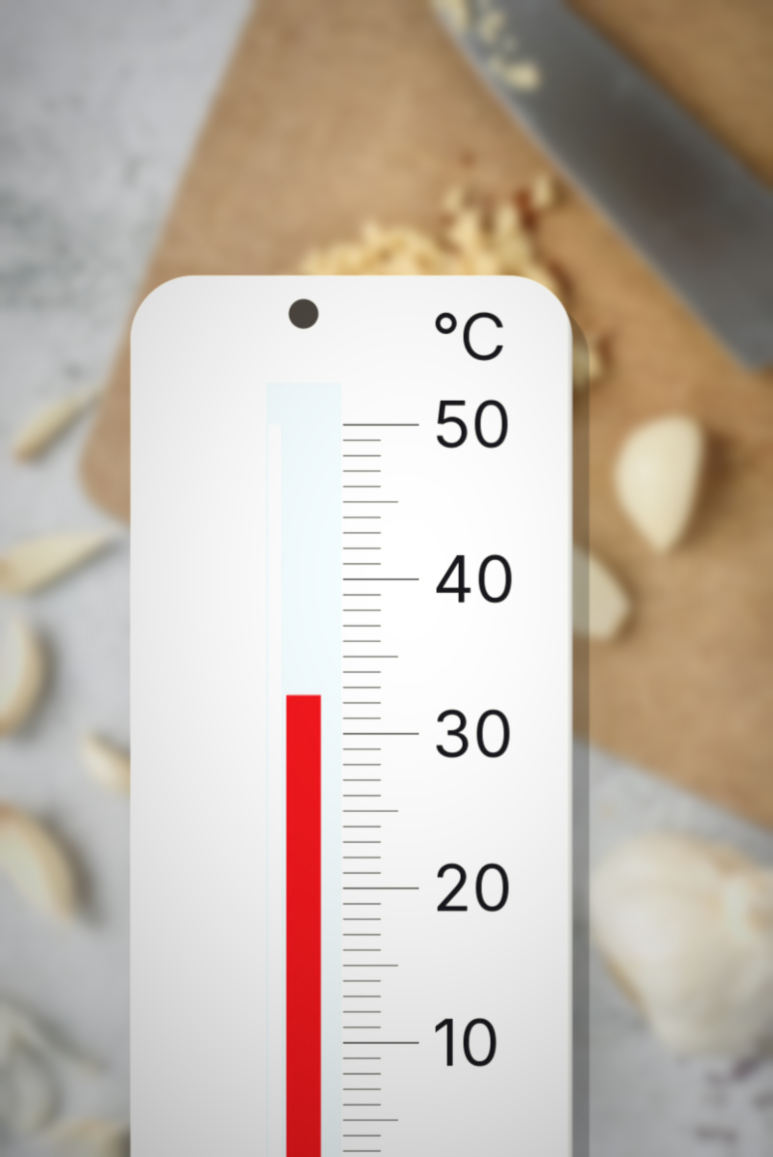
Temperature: 32.5,°C
